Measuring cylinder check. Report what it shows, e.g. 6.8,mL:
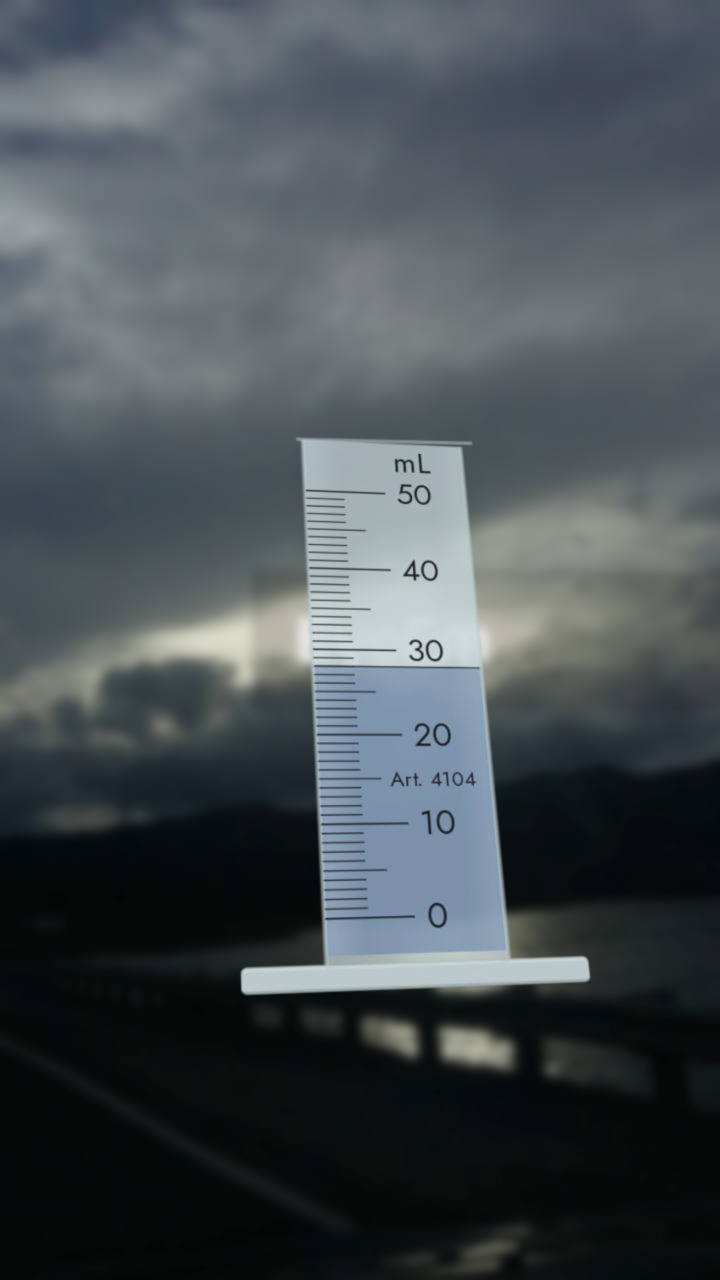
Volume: 28,mL
